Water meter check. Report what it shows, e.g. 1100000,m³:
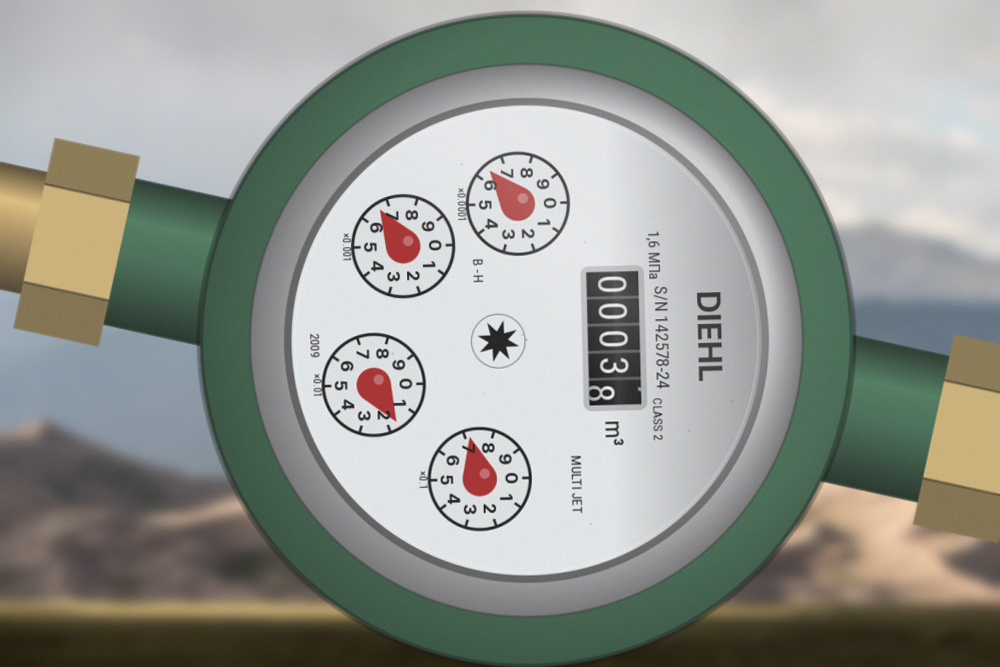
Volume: 37.7166,m³
